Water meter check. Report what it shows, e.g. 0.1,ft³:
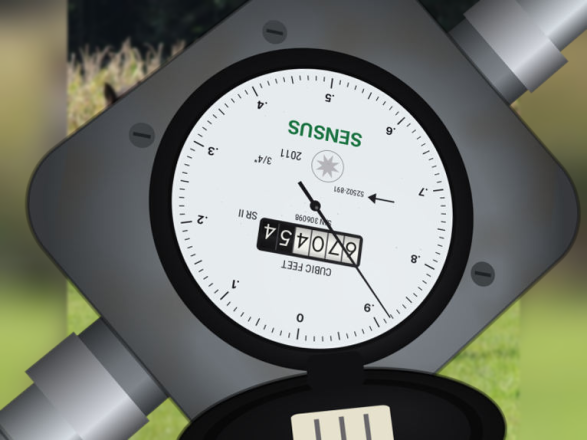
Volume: 670453.88,ft³
